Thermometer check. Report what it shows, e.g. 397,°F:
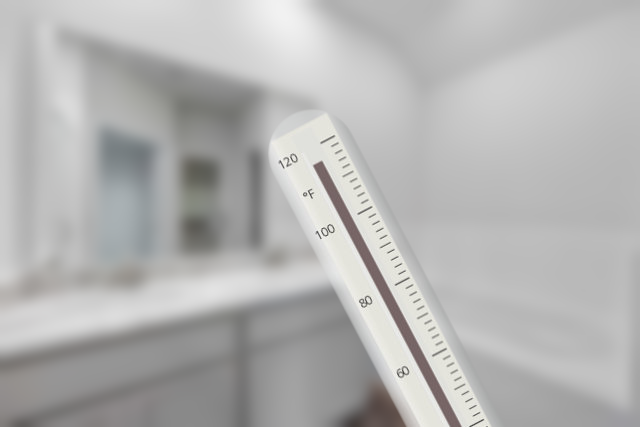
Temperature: 116,°F
